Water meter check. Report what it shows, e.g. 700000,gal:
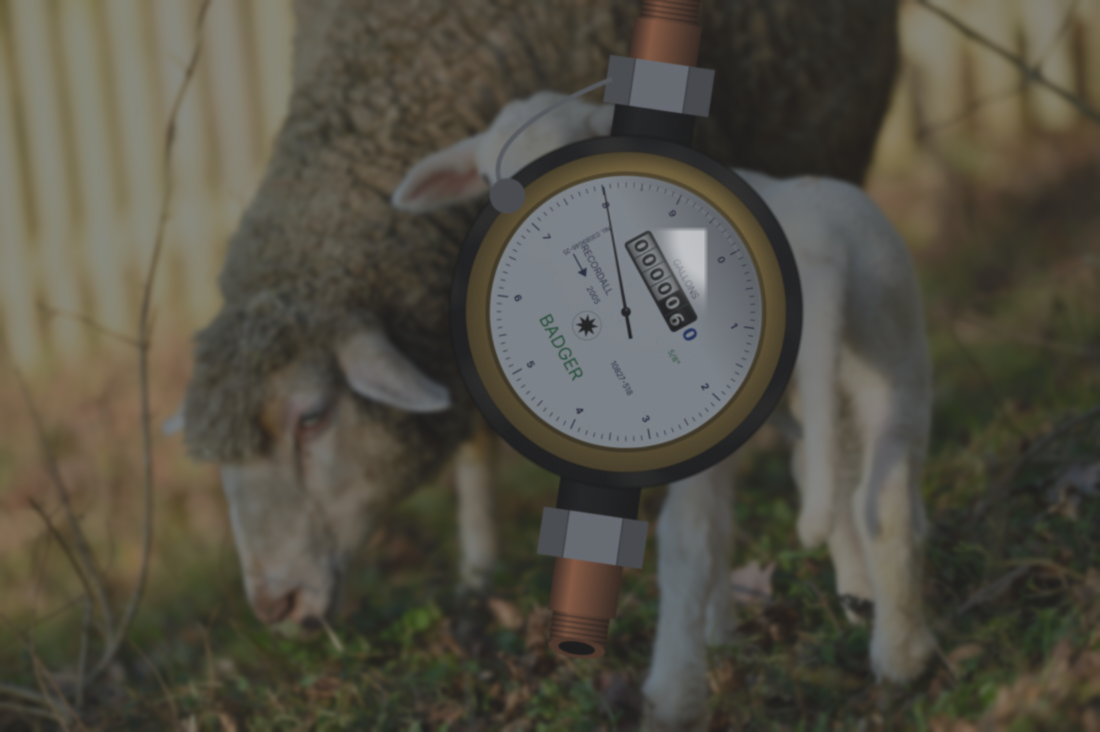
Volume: 58.0,gal
